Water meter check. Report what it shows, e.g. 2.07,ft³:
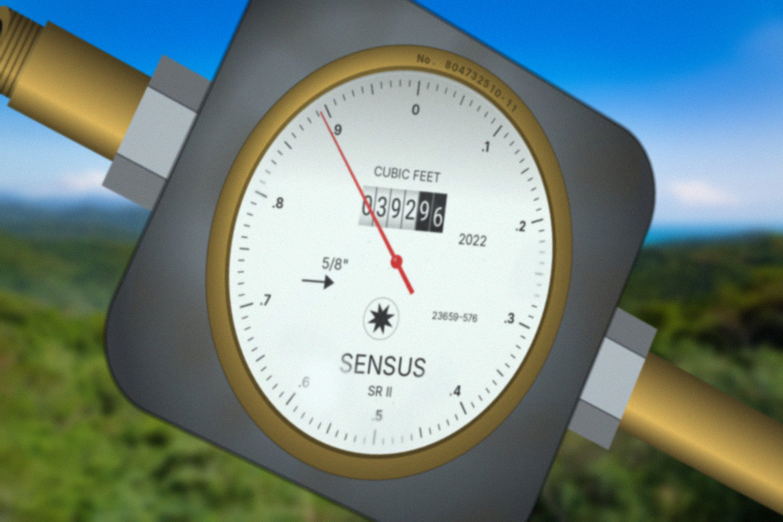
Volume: 39295.89,ft³
